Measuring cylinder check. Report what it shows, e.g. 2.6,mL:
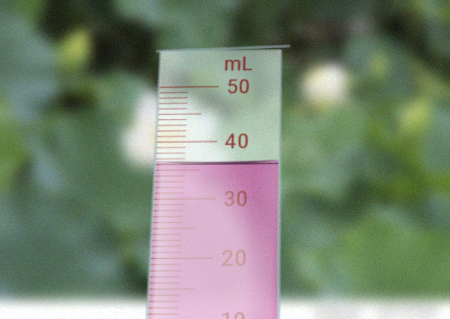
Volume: 36,mL
